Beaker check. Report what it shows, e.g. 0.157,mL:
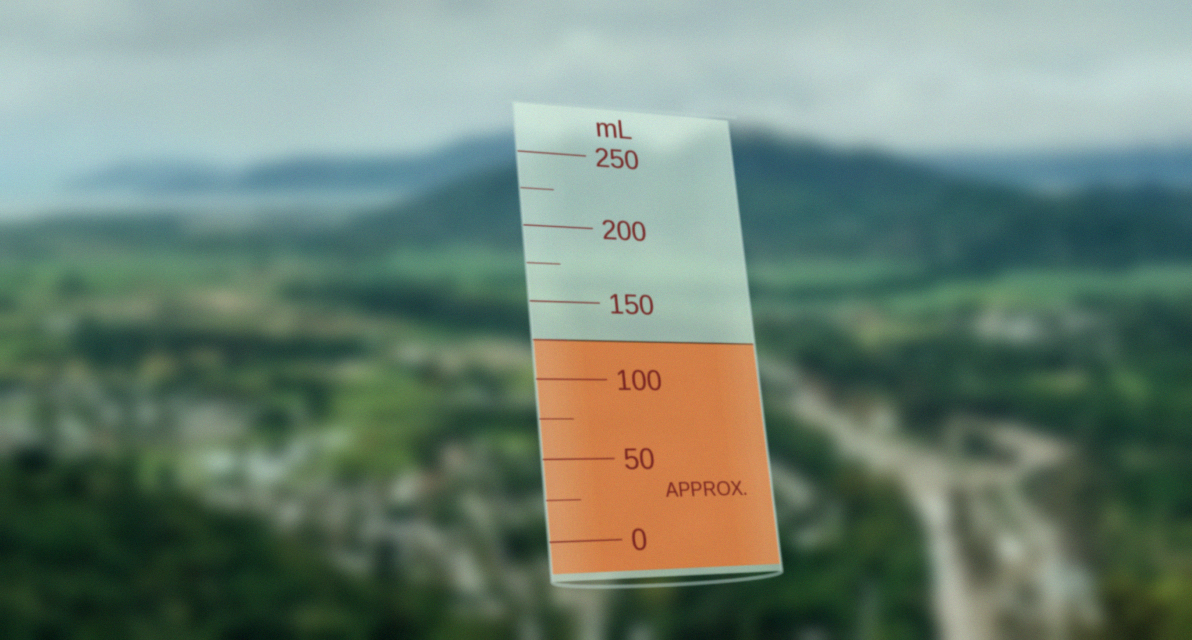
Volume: 125,mL
